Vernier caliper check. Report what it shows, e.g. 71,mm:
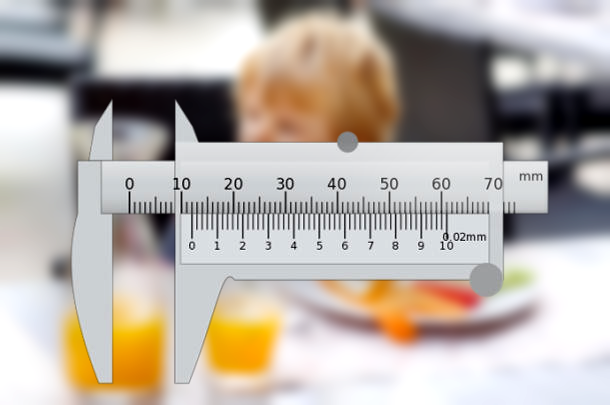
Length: 12.0,mm
